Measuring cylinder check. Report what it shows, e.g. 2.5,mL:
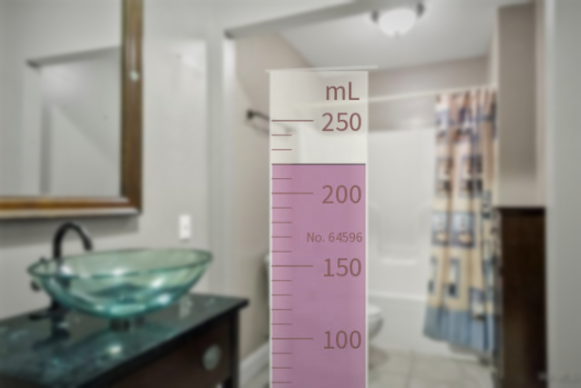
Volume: 220,mL
